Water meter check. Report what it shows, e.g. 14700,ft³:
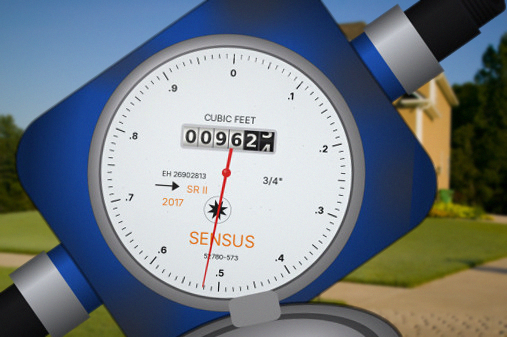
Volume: 9623.52,ft³
